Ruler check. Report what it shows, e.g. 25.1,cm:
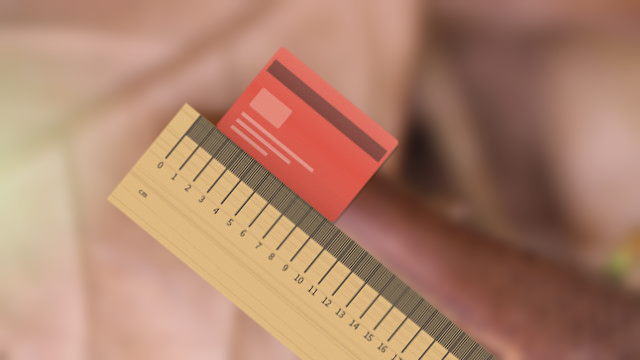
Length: 8.5,cm
